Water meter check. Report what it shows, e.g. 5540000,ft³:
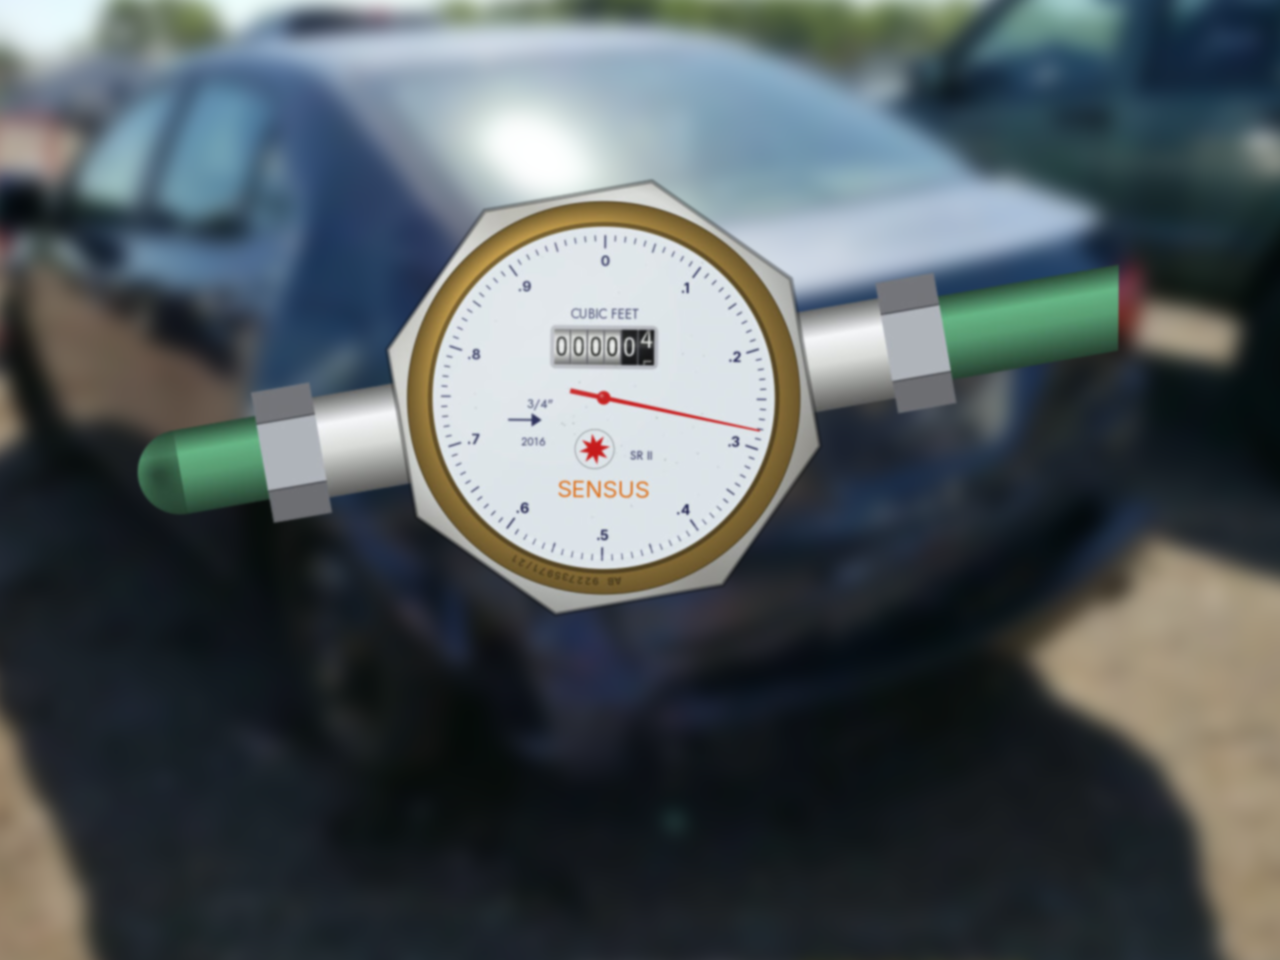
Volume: 4.28,ft³
